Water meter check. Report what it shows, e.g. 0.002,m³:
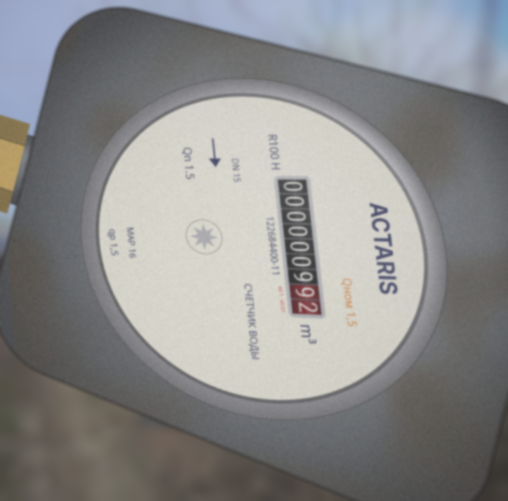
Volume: 9.92,m³
